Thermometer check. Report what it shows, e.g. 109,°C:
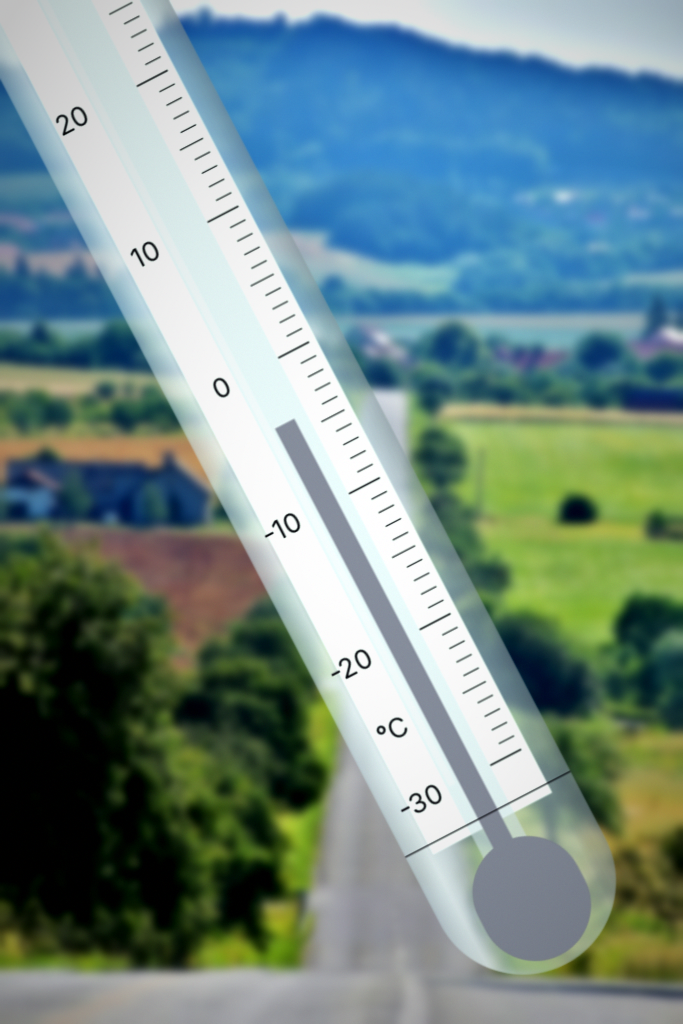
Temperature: -4,°C
